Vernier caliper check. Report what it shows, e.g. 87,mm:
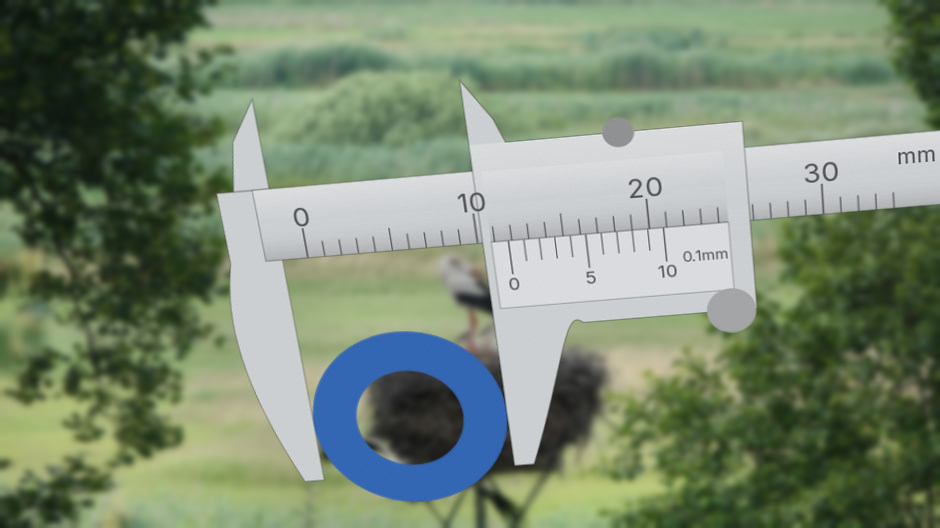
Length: 11.8,mm
